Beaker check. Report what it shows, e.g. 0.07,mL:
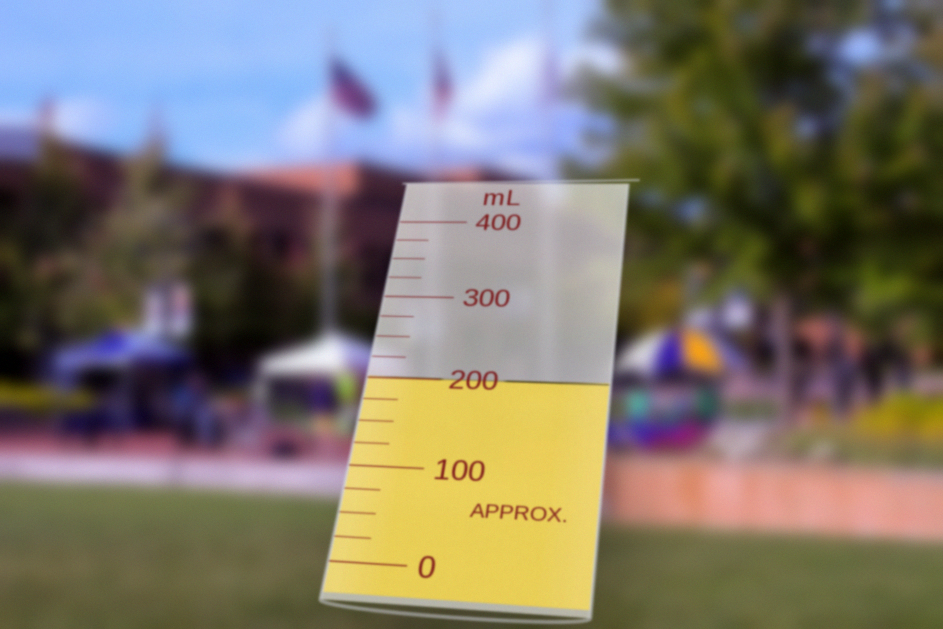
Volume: 200,mL
